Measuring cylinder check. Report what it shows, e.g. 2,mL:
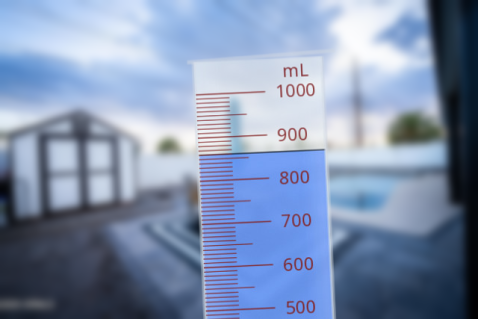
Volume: 860,mL
